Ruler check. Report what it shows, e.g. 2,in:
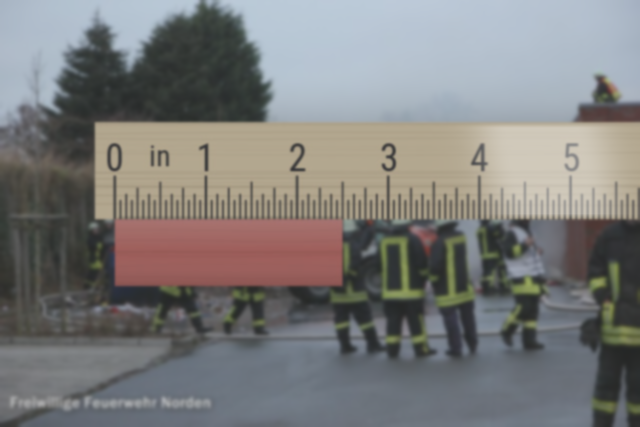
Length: 2.5,in
